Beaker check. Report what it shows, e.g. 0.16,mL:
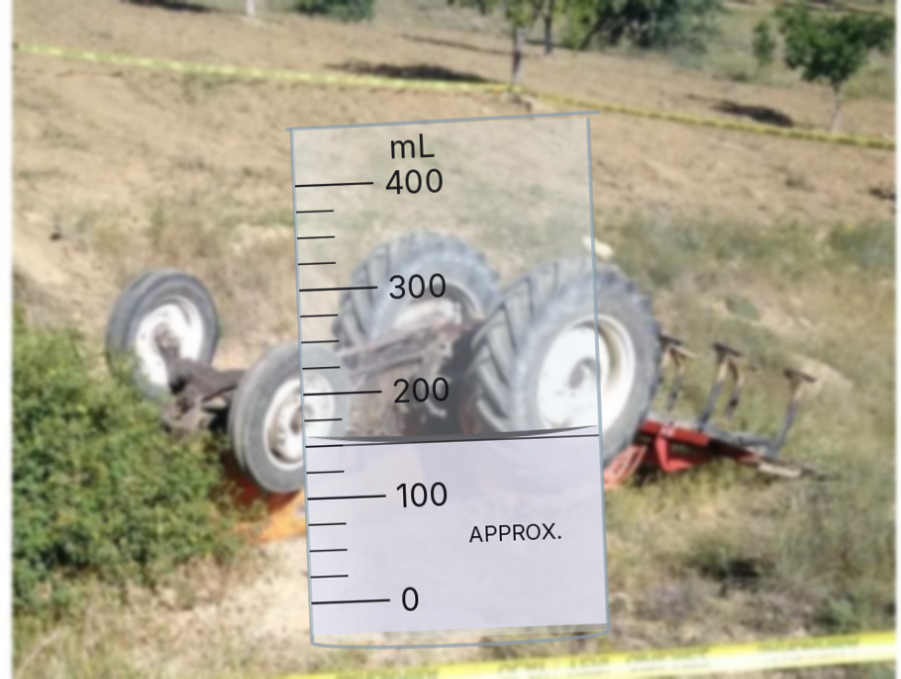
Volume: 150,mL
